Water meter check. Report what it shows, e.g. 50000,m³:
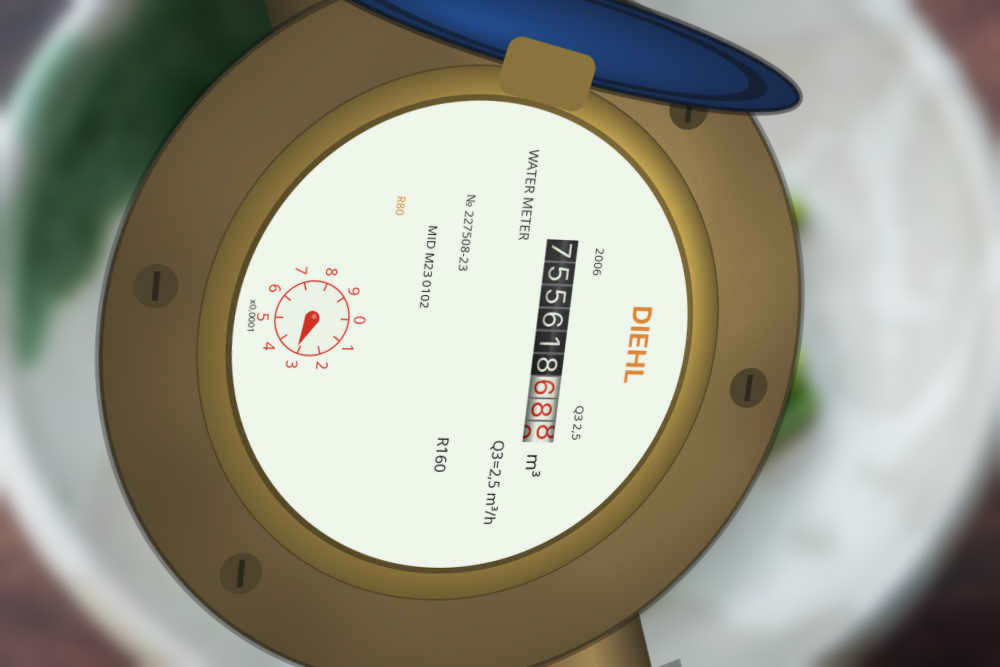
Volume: 755618.6883,m³
